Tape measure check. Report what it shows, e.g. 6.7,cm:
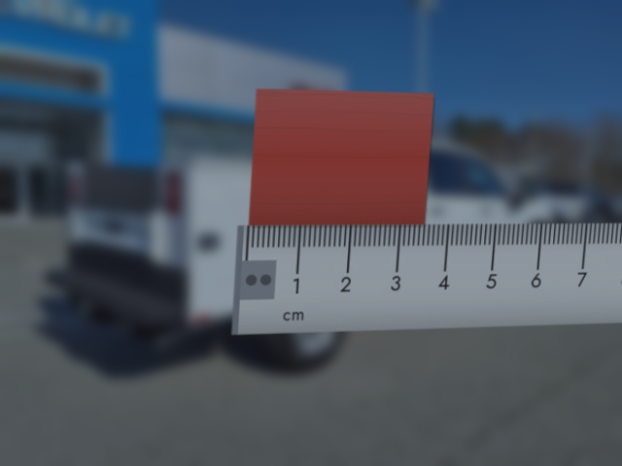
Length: 3.5,cm
